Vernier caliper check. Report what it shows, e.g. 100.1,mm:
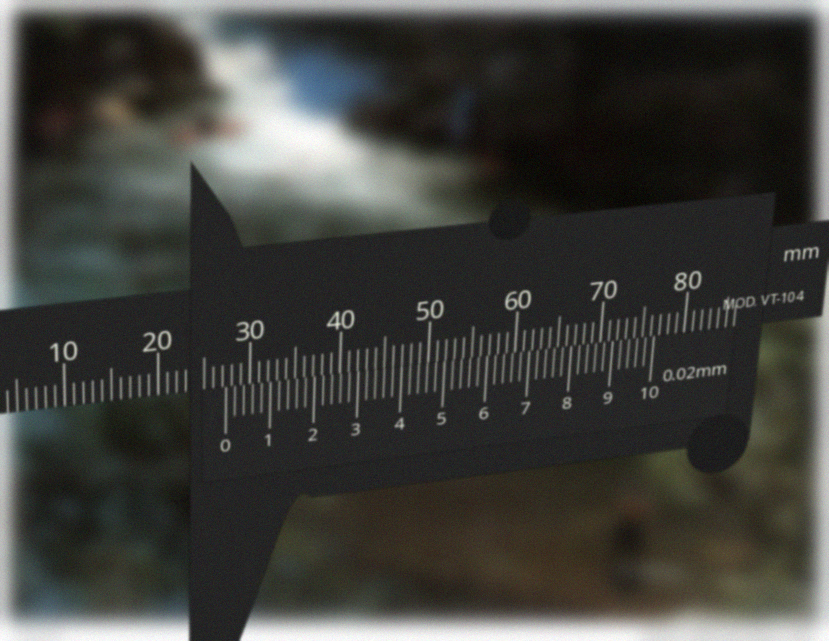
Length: 27.4,mm
